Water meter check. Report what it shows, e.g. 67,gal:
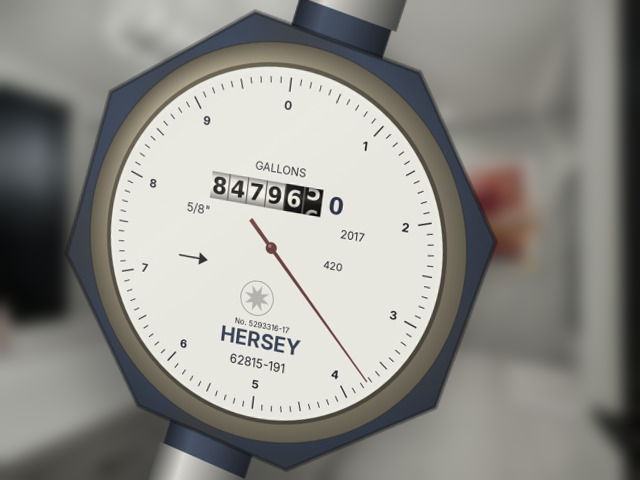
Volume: 8479653.7,gal
